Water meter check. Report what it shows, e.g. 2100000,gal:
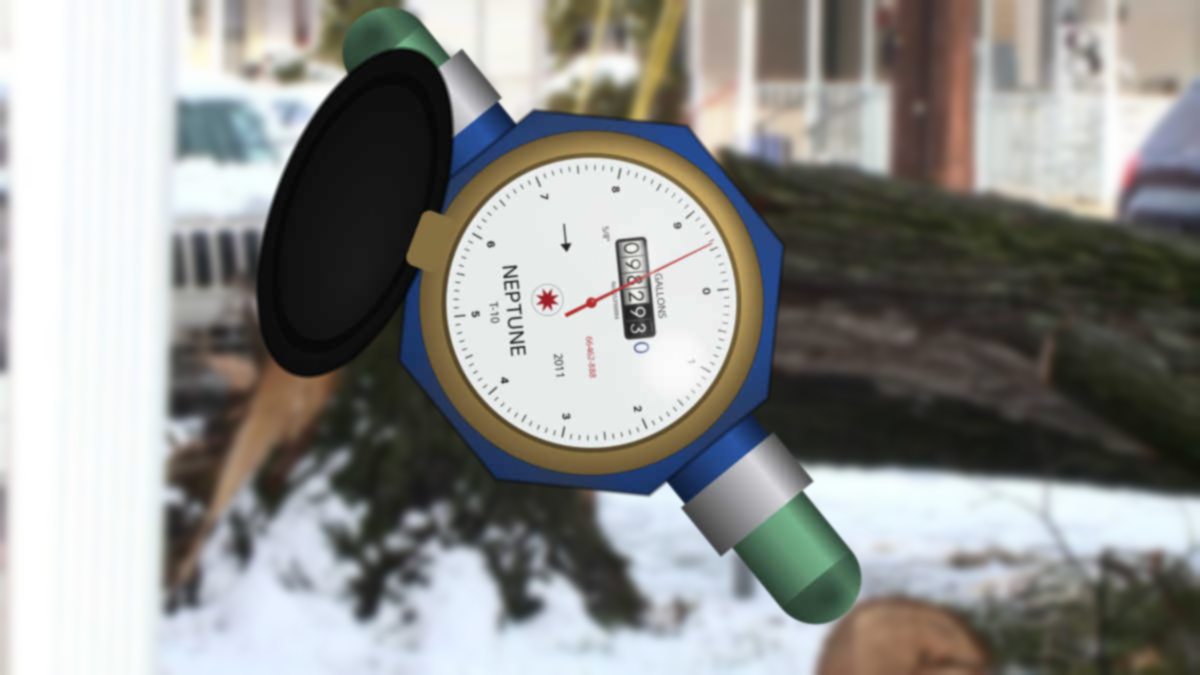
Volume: 982929.4,gal
